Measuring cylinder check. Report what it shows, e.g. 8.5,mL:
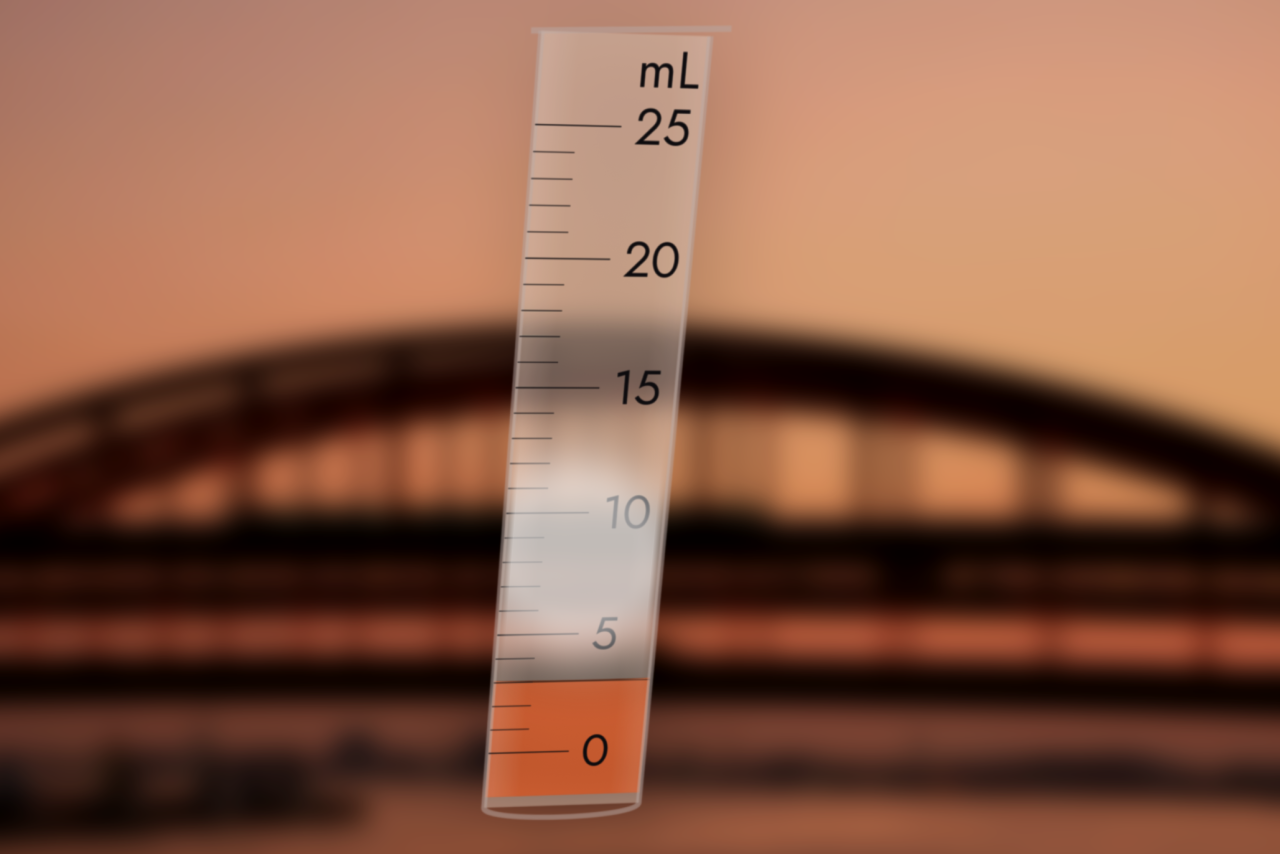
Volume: 3,mL
